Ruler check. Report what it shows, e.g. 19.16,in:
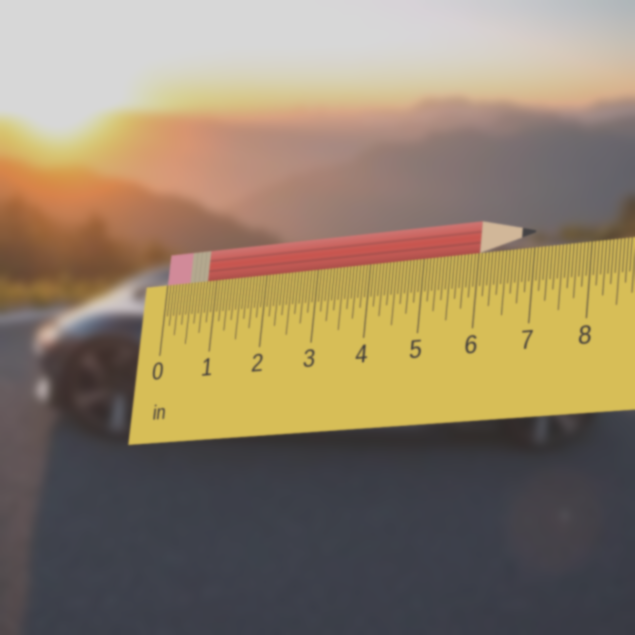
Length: 7,in
